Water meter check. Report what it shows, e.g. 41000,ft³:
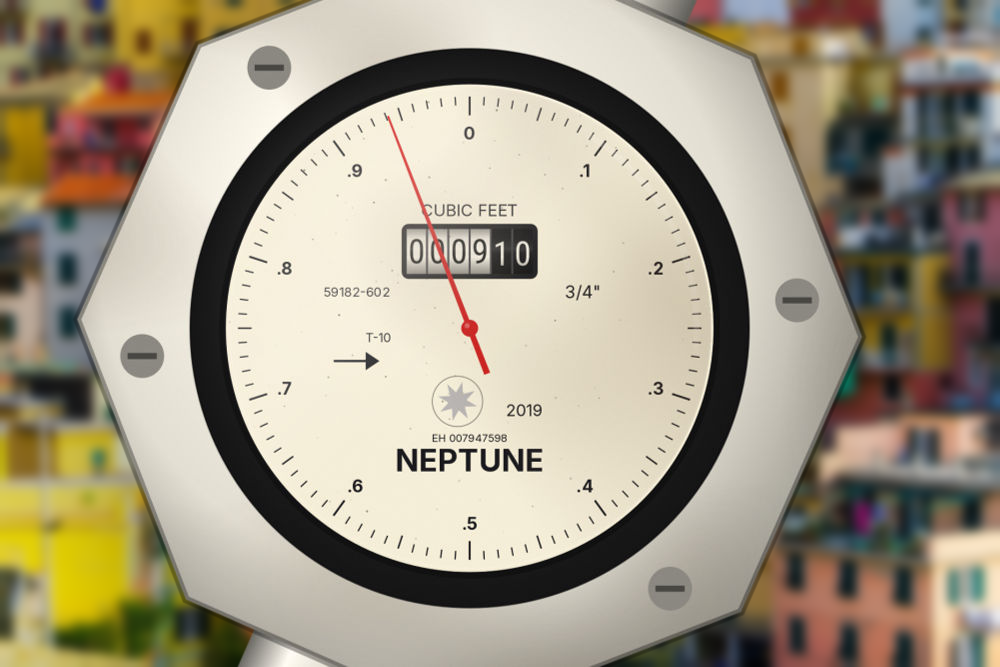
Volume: 909.94,ft³
